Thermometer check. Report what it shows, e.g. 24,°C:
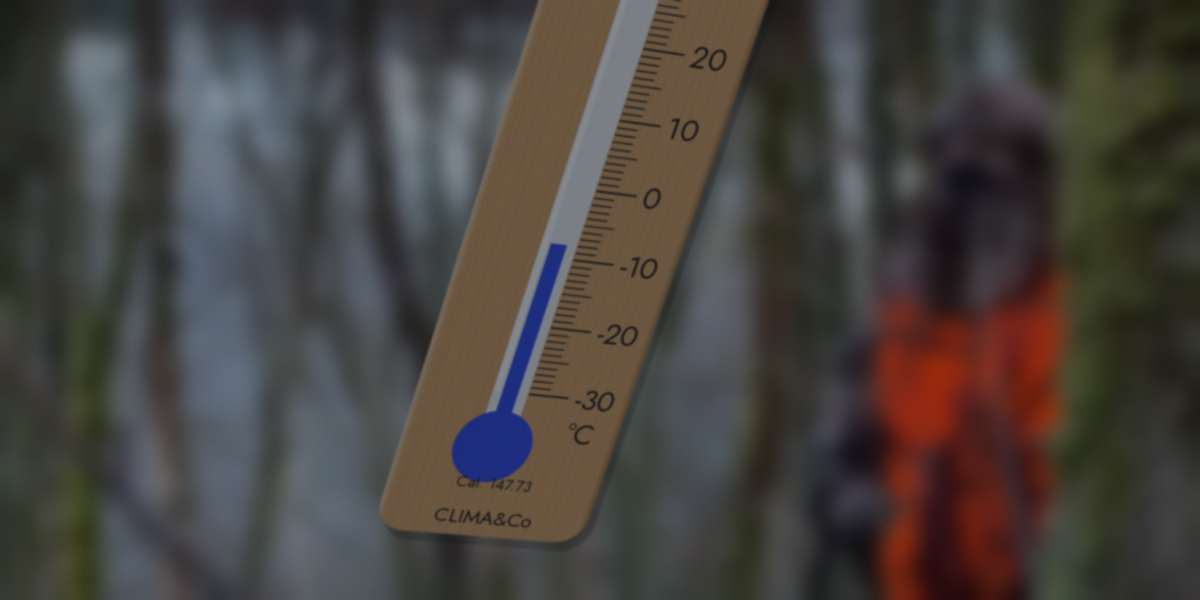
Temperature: -8,°C
